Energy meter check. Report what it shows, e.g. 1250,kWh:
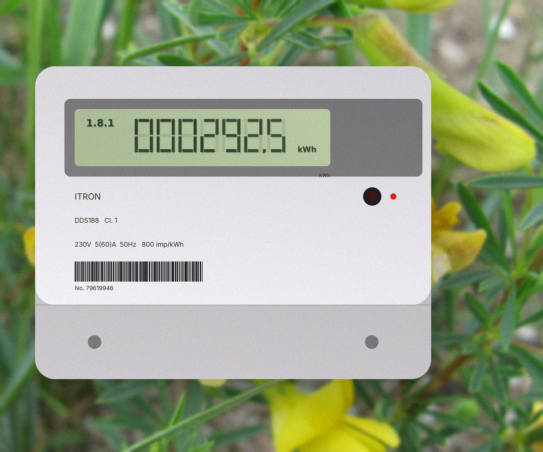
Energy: 292.5,kWh
